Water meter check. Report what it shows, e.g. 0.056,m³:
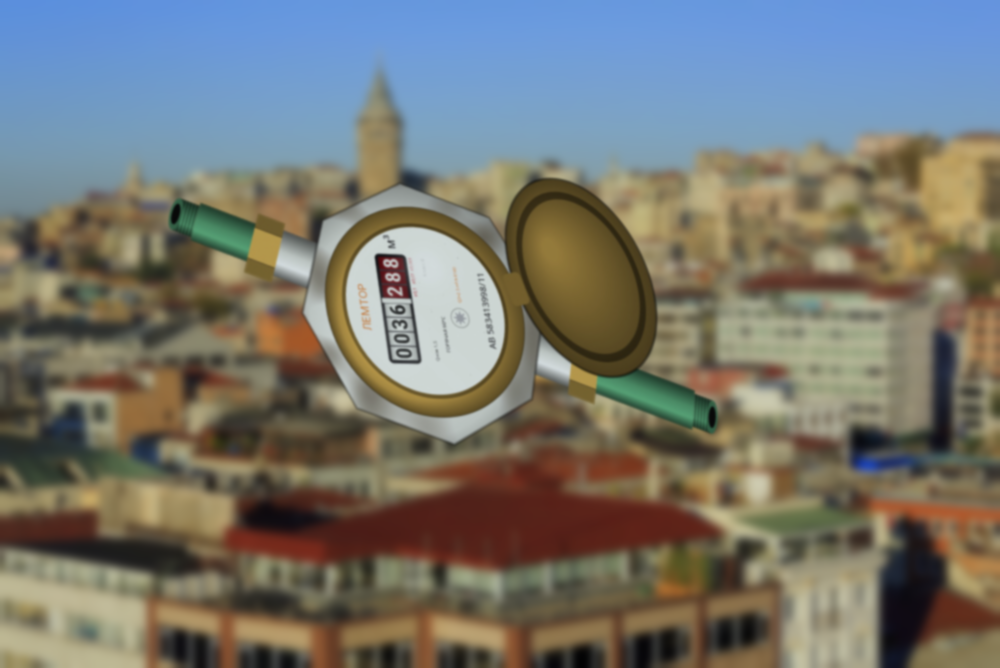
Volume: 36.288,m³
